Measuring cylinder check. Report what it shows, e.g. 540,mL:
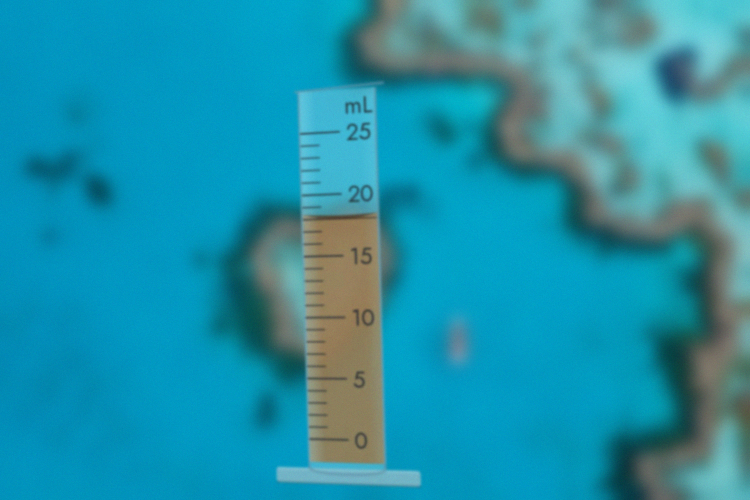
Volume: 18,mL
